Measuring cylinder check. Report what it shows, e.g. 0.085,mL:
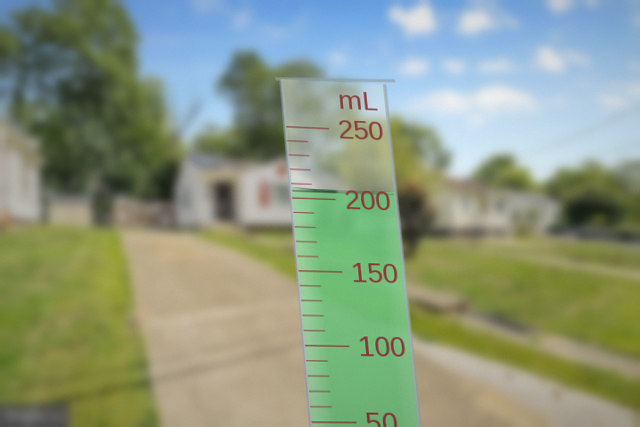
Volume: 205,mL
